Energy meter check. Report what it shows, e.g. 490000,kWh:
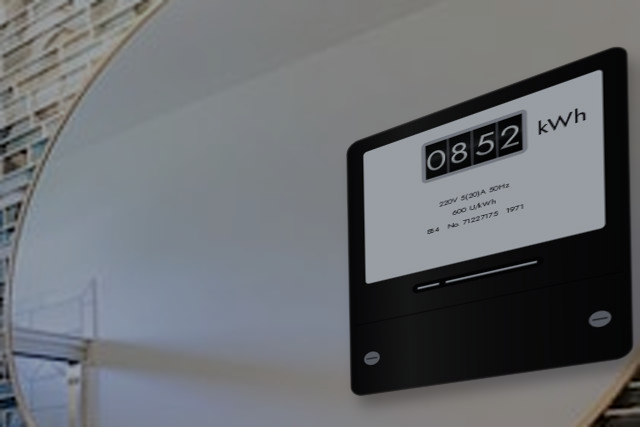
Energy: 852,kWh
